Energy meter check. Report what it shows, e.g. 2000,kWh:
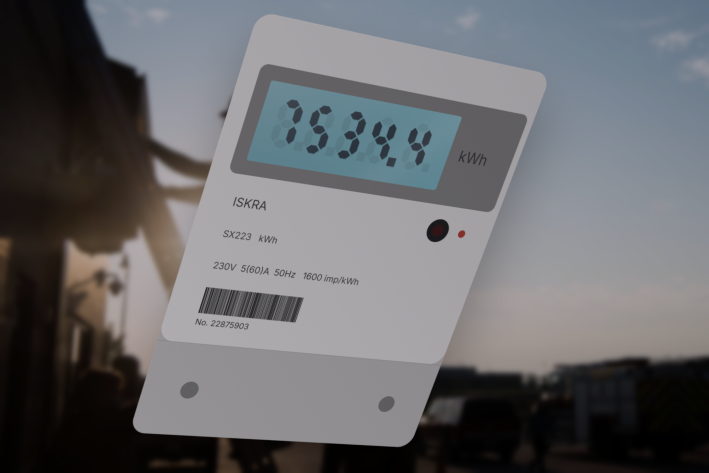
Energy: 7534.4,kWh
